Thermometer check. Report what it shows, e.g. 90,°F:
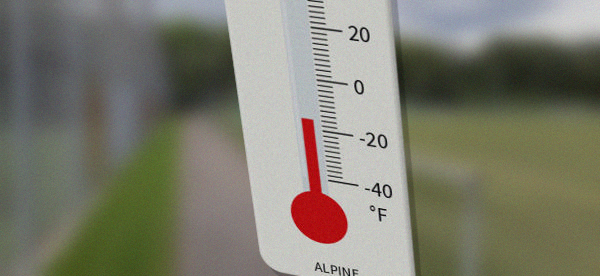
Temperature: -16,°F
